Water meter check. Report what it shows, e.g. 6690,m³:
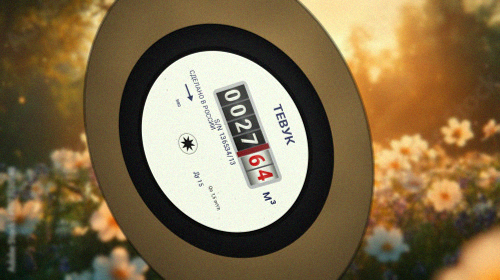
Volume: 27.64,m³
